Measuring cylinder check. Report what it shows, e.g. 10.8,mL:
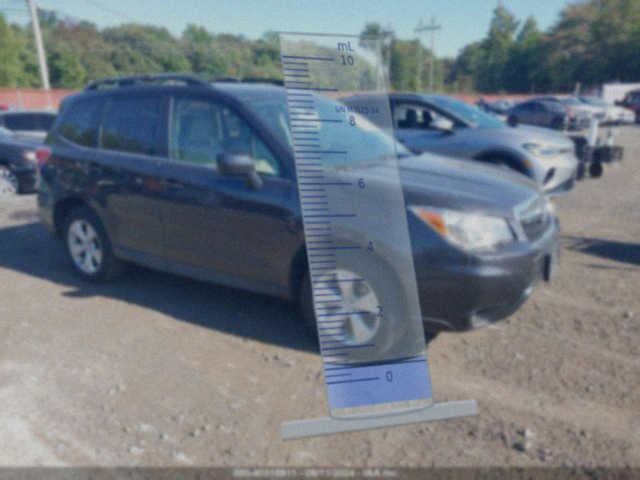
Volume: 0.4,mL
